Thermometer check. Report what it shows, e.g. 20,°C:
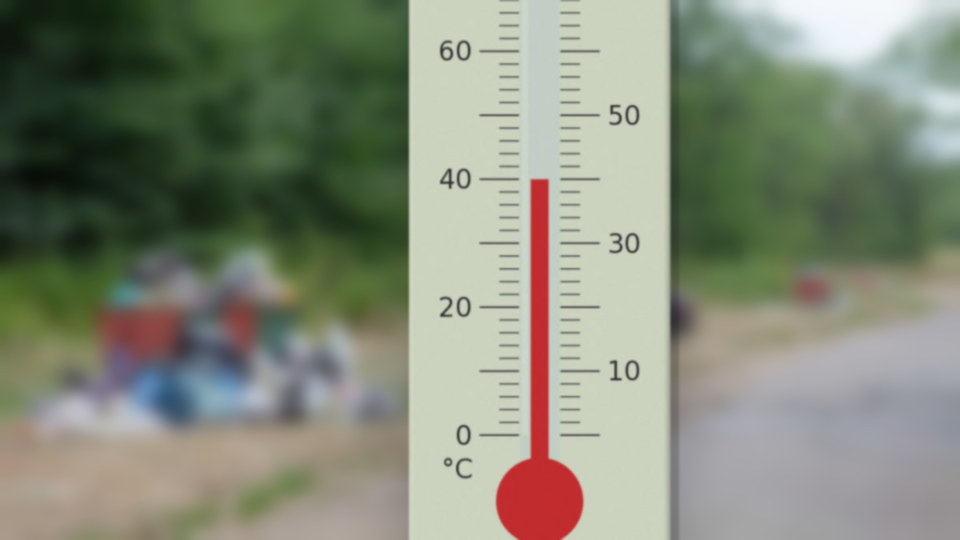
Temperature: 40,°C
